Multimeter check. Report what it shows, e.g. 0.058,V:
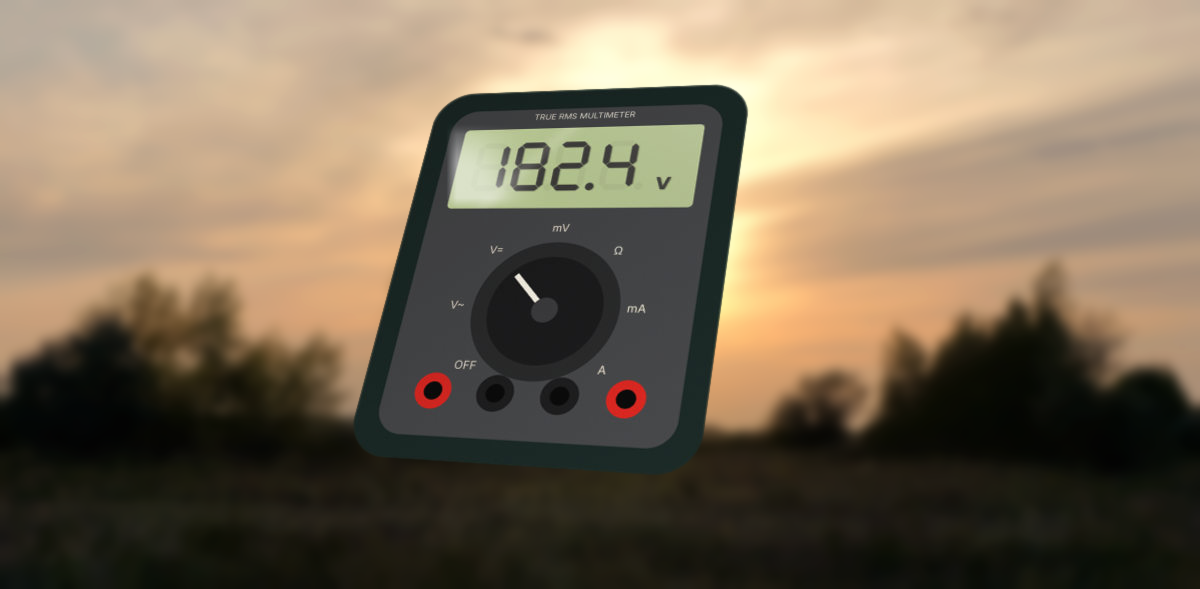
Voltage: 182.4,V
